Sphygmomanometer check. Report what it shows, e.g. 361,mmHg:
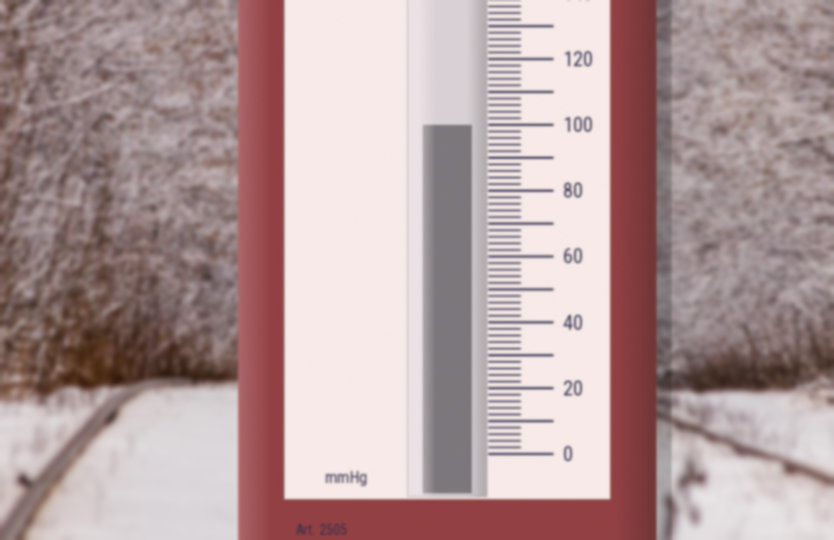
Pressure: 100,mmHg
